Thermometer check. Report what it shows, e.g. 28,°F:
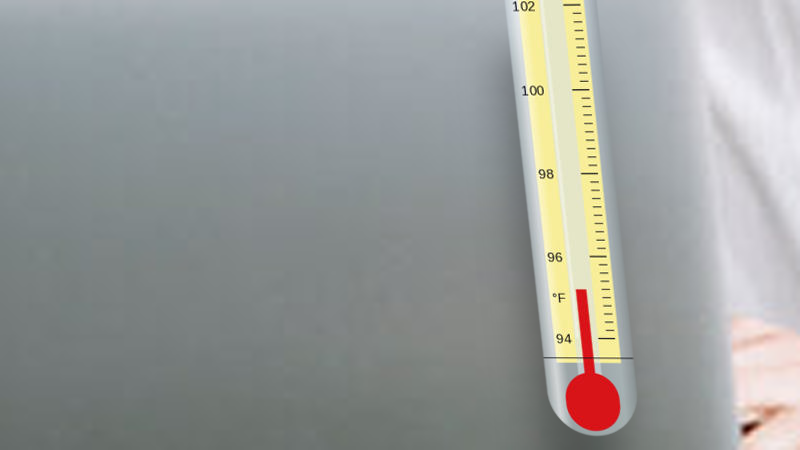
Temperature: 95.2,°F
